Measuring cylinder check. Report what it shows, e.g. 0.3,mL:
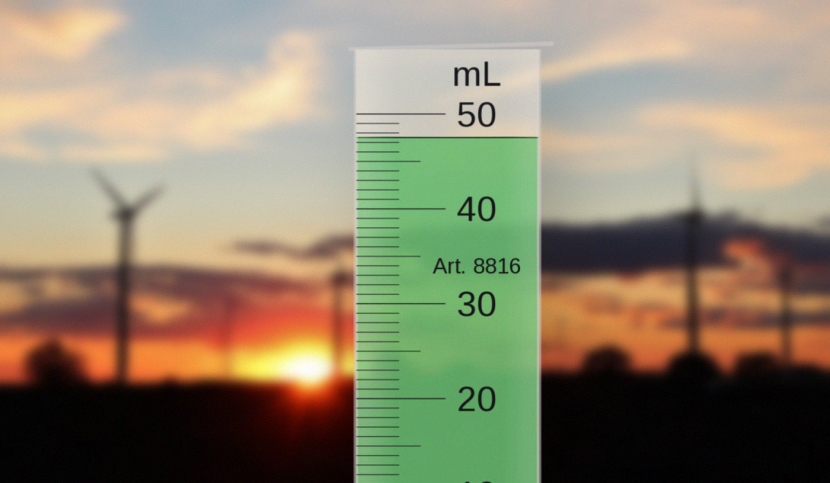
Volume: 47.5,mL
